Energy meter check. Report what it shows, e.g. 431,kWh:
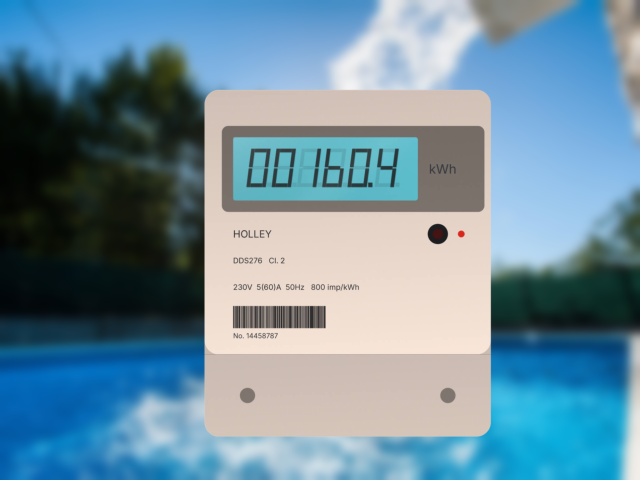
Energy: 160.4,kWh
